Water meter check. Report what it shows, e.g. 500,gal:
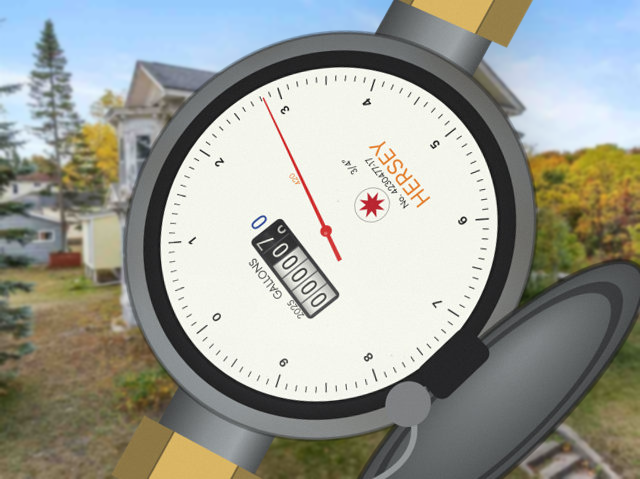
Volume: 72.8,gal
